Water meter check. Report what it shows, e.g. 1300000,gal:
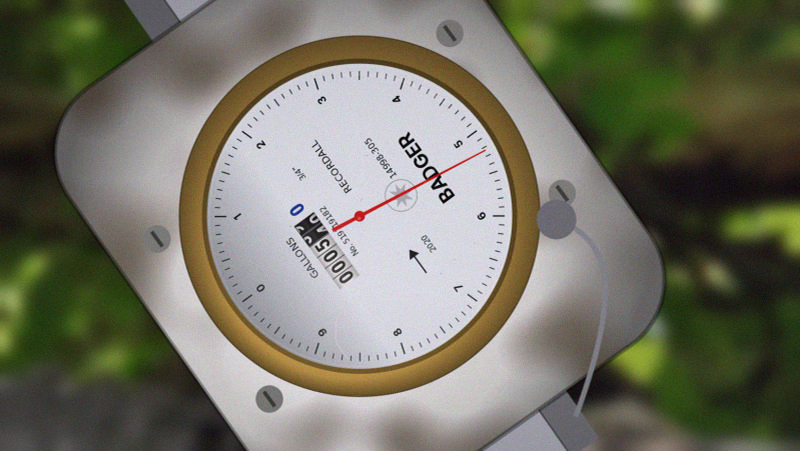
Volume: 5395.2,gal
